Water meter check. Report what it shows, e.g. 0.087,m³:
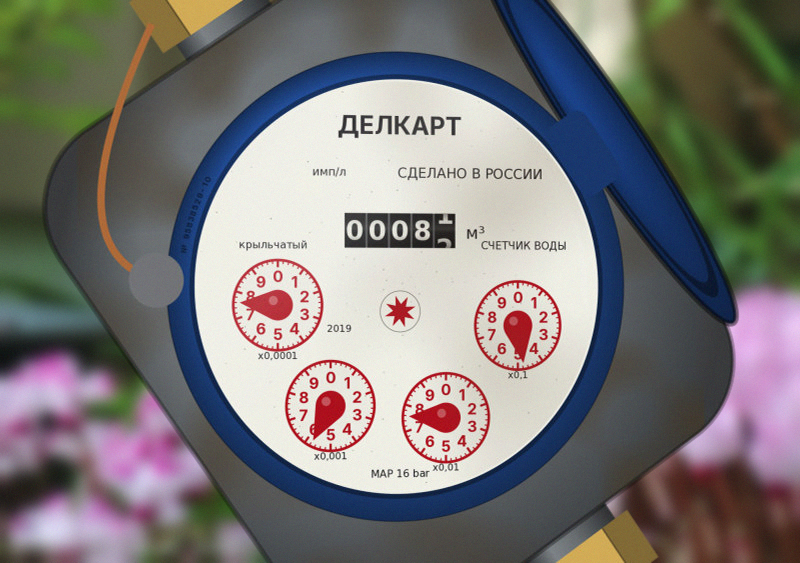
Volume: 81.4757,m³
